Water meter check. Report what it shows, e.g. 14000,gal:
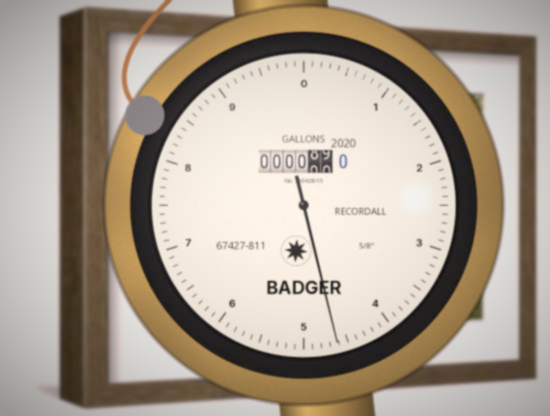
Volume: 894.6,gal
